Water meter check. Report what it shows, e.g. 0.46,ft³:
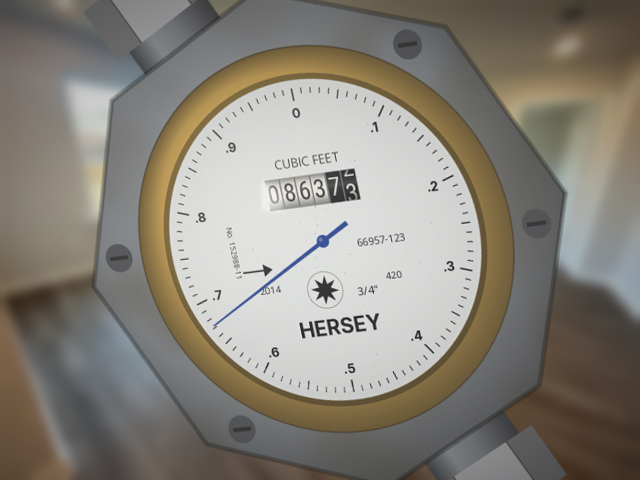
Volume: 86372.67,ft³
